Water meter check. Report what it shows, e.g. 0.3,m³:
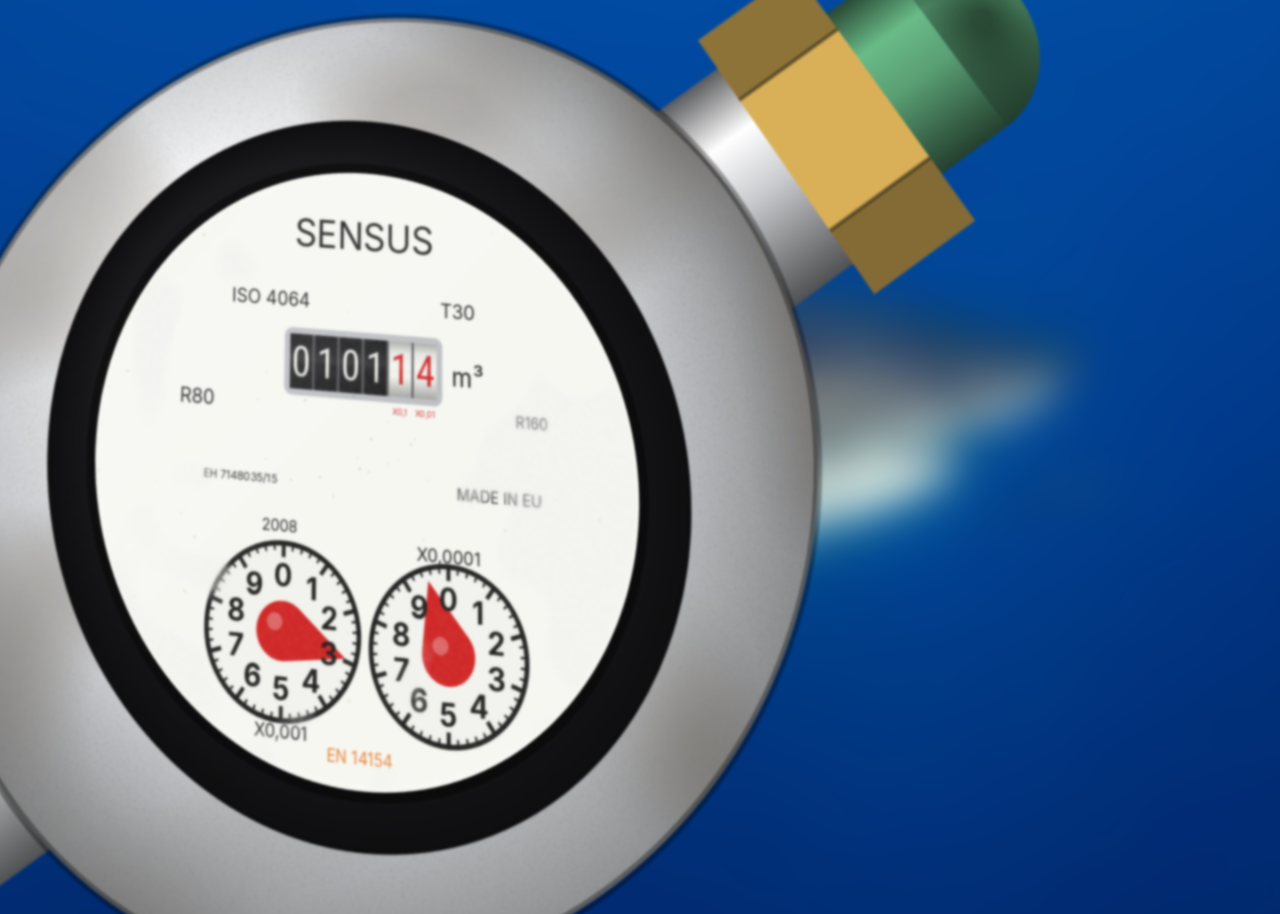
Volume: 101.1429,m³
